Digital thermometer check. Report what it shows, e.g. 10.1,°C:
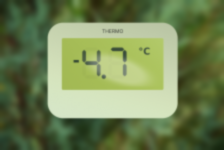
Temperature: -4.7,°C
